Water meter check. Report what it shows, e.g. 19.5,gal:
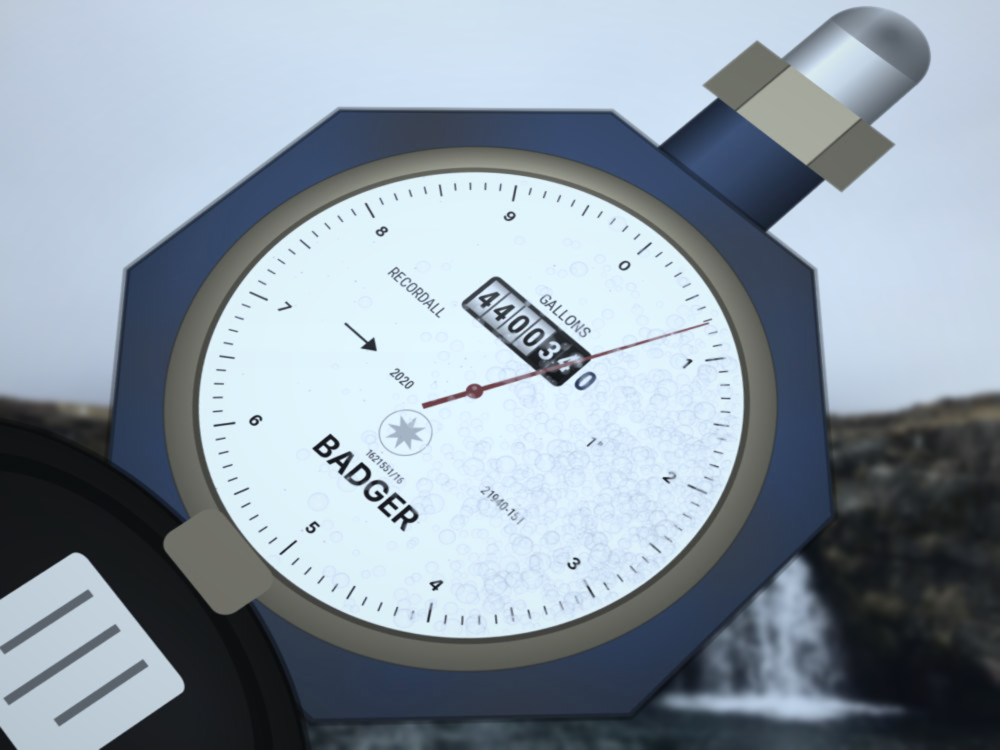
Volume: 4400340.7,gal
